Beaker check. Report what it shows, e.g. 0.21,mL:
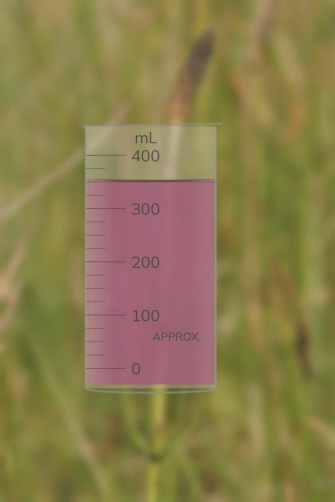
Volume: 350,mL
